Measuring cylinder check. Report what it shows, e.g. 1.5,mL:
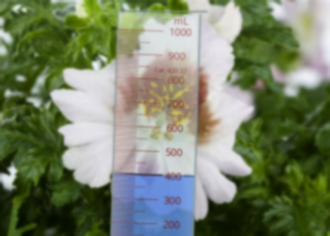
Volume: 400,mL
